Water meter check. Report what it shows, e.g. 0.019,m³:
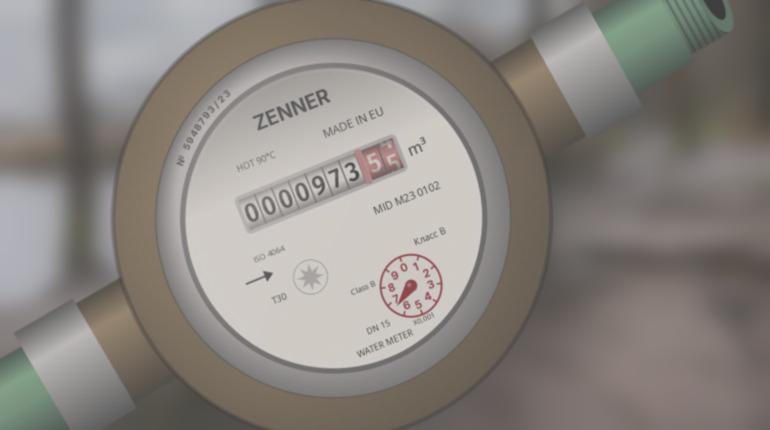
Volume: 973.546,m³
